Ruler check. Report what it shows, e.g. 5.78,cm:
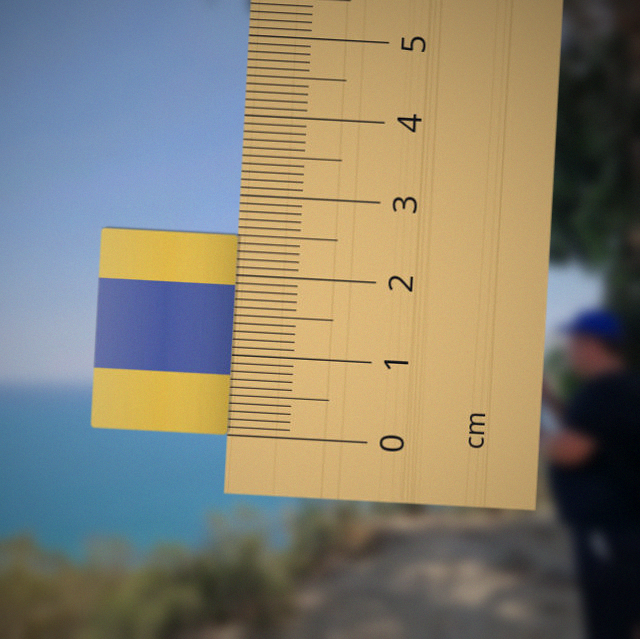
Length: 2.5,cm
